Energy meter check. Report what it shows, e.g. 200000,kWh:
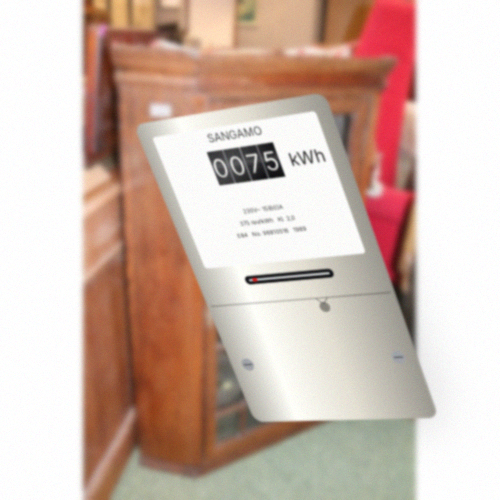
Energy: 75,kWh
